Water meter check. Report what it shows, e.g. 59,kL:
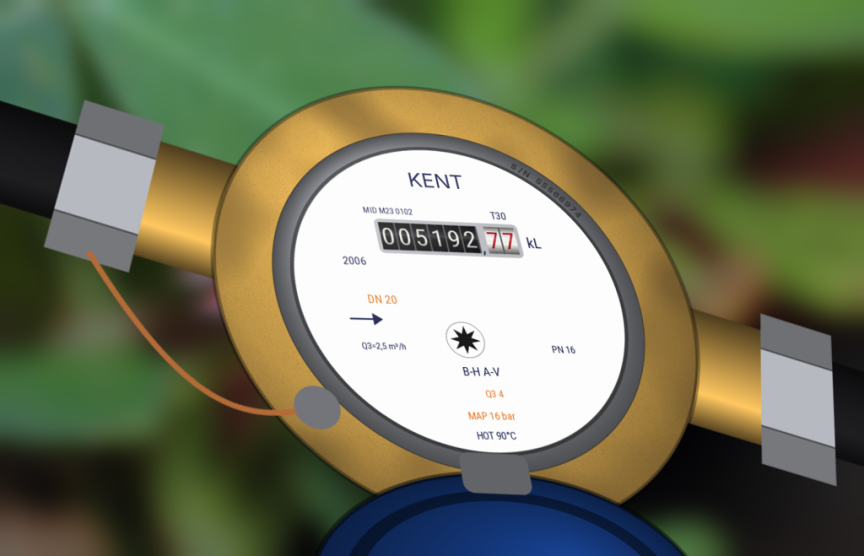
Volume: 5192.77,kL
